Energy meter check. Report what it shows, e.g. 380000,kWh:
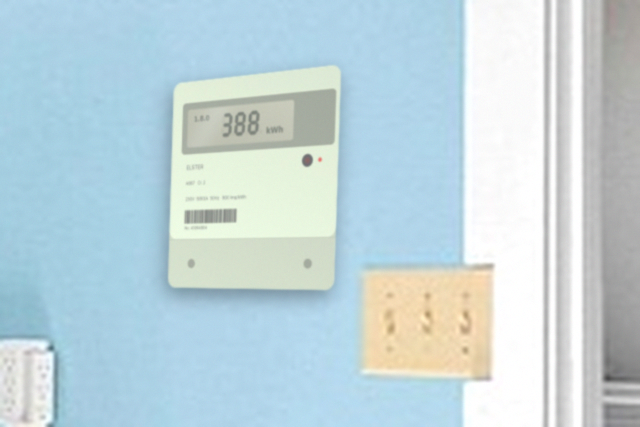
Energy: 388,kWh
